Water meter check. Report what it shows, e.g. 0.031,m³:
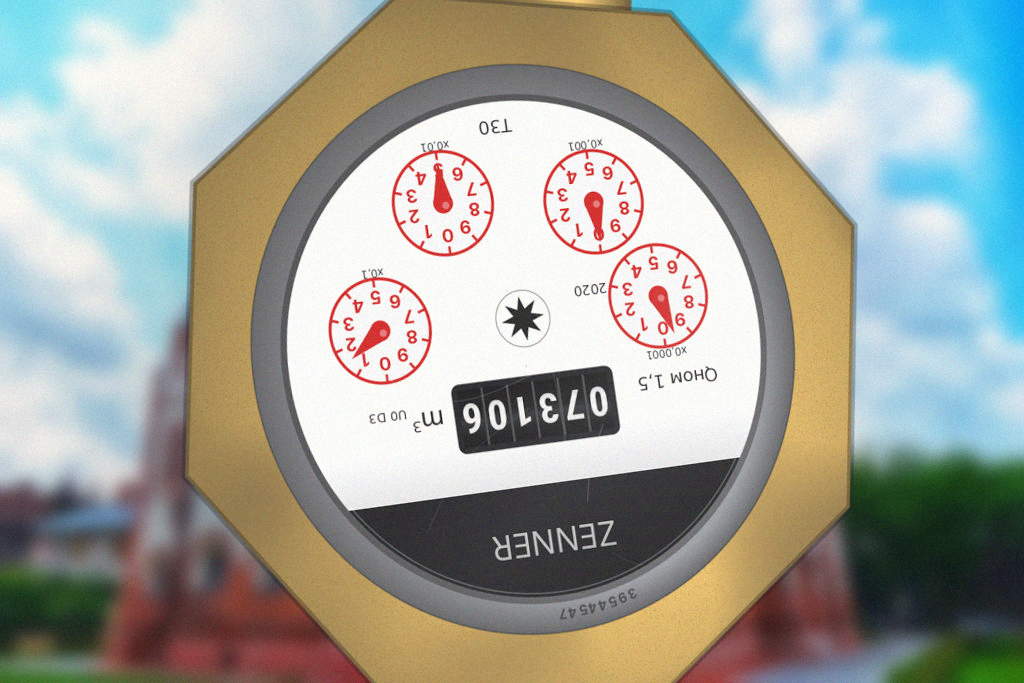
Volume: 73106.1499,m³
